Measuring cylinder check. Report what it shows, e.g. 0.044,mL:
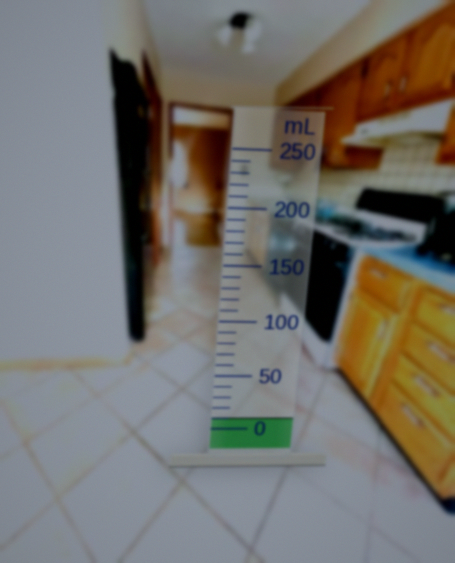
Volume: 10,mL
